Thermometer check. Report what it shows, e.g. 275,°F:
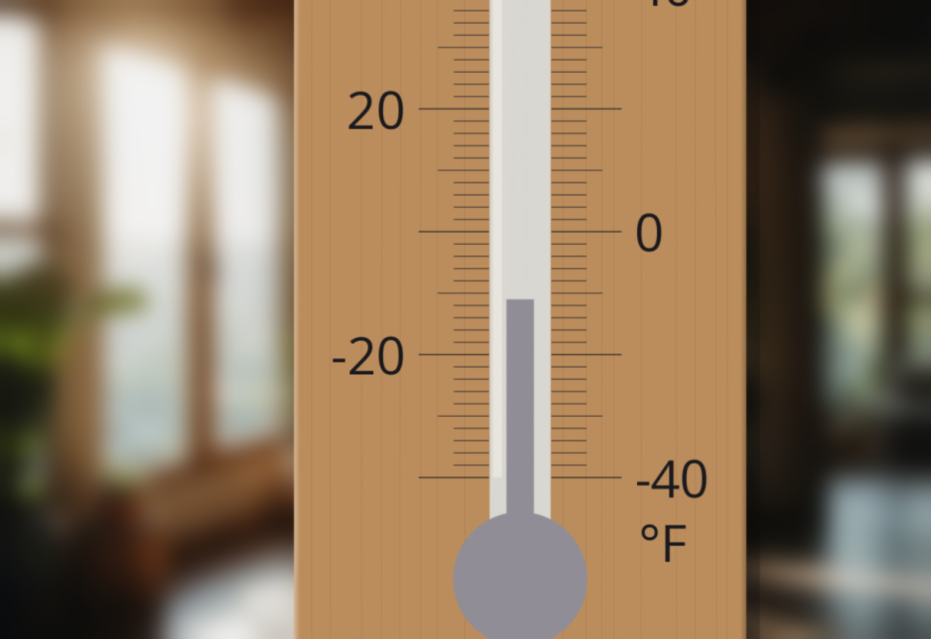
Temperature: -11,°F
